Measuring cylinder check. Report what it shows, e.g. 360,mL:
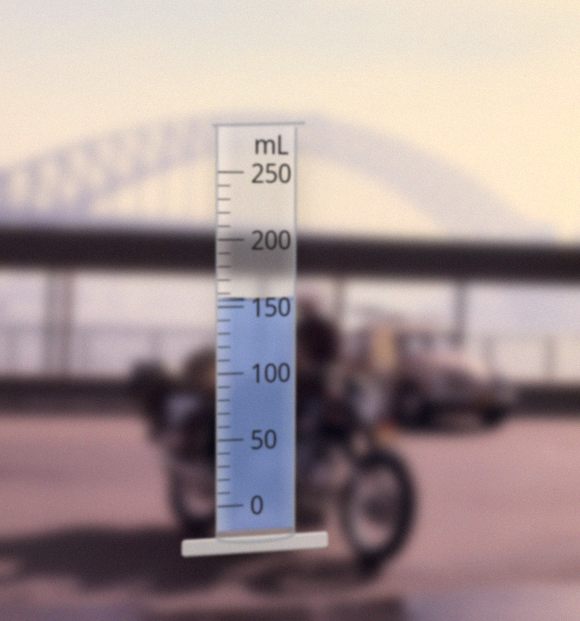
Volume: 155,mL
